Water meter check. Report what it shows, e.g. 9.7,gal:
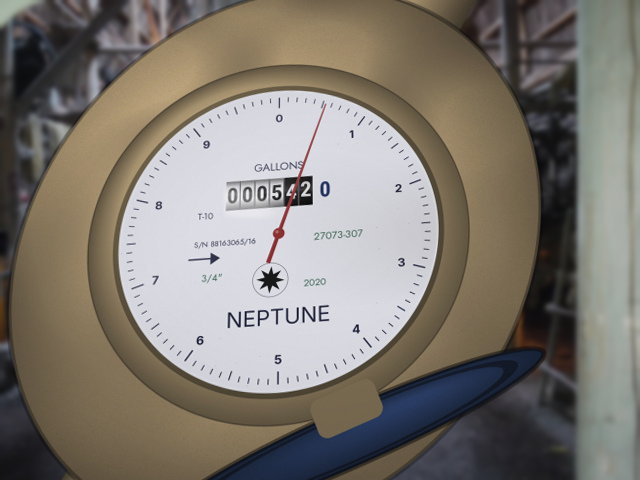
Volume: 5420.5,gal
